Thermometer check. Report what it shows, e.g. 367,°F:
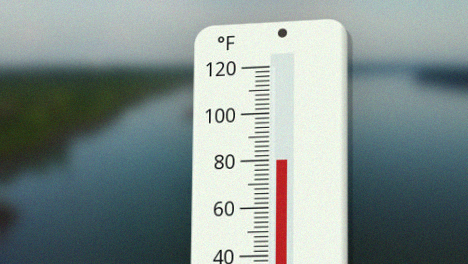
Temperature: 80,°F
